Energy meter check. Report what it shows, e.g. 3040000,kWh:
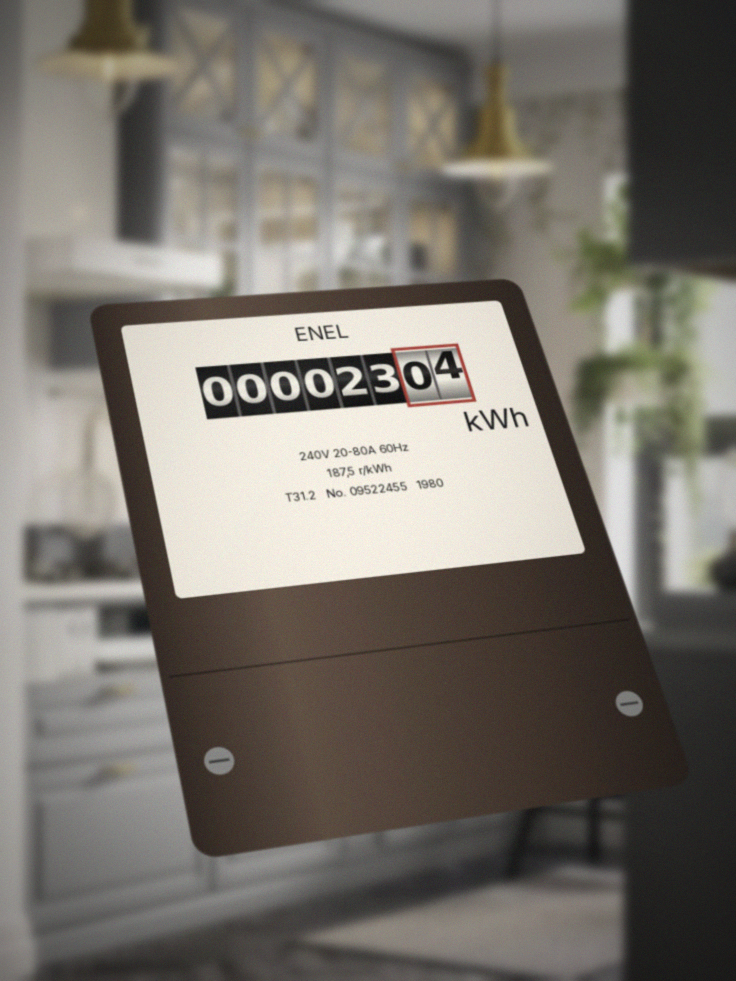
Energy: 23.04,kWh
